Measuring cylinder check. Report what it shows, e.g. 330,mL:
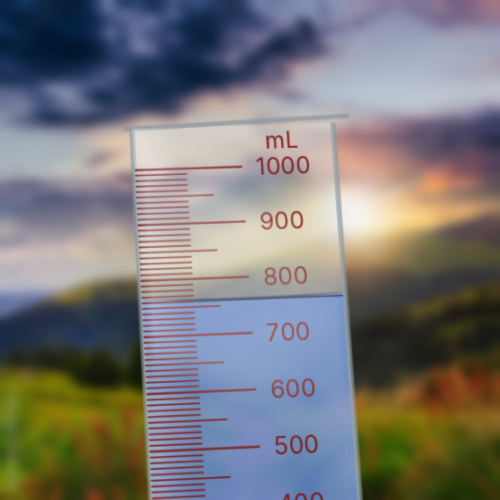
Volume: 760,mL
